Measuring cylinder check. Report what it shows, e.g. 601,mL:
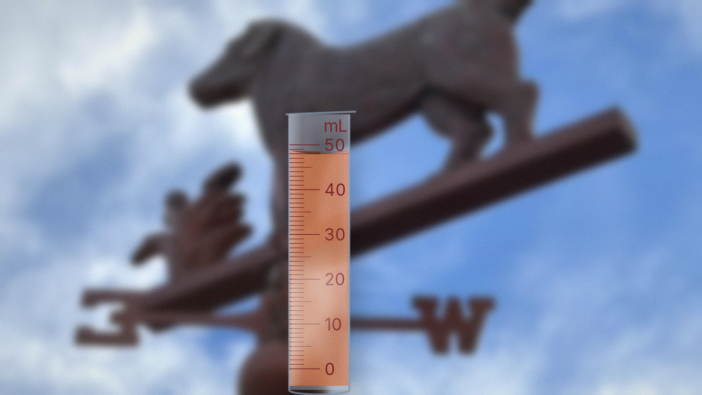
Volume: 48,mL
